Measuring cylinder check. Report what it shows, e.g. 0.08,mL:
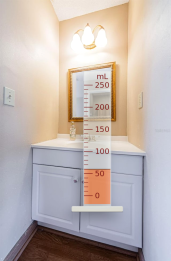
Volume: 60,mL
